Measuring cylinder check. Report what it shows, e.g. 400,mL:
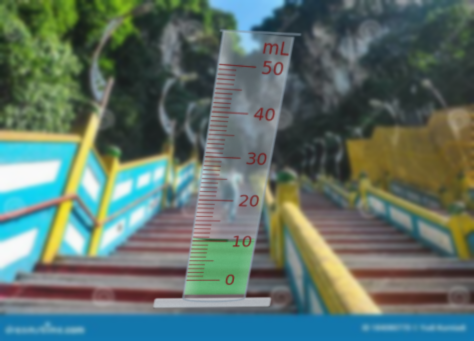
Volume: 10,mL
